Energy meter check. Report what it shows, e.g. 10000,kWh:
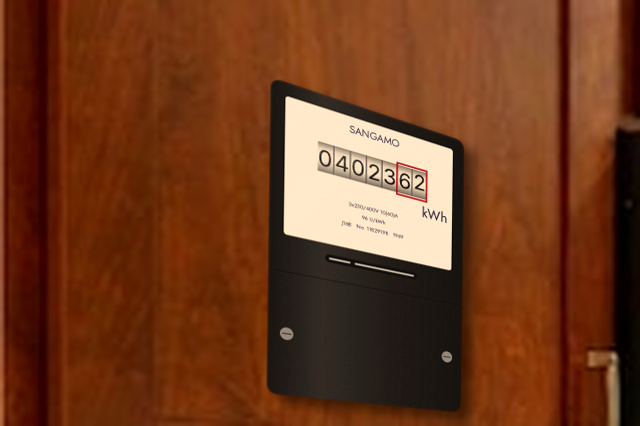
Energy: 4023.62,kWh
